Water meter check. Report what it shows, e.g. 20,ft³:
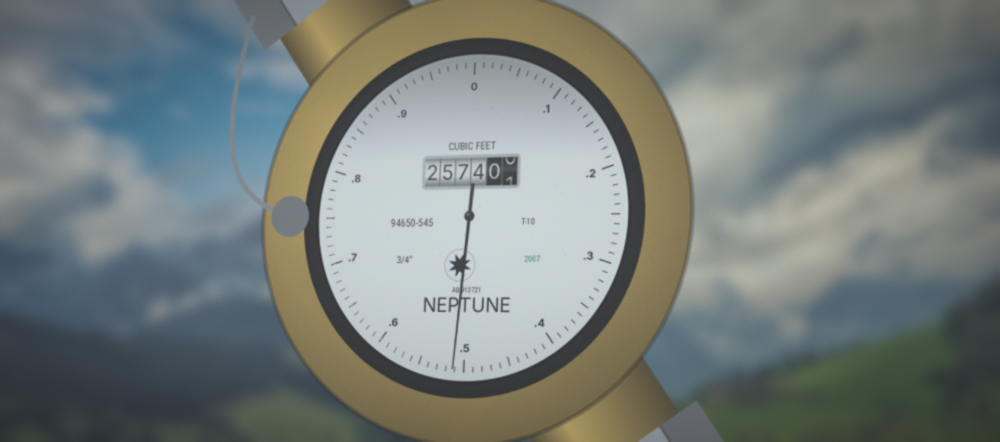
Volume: 257400.51,ft³
